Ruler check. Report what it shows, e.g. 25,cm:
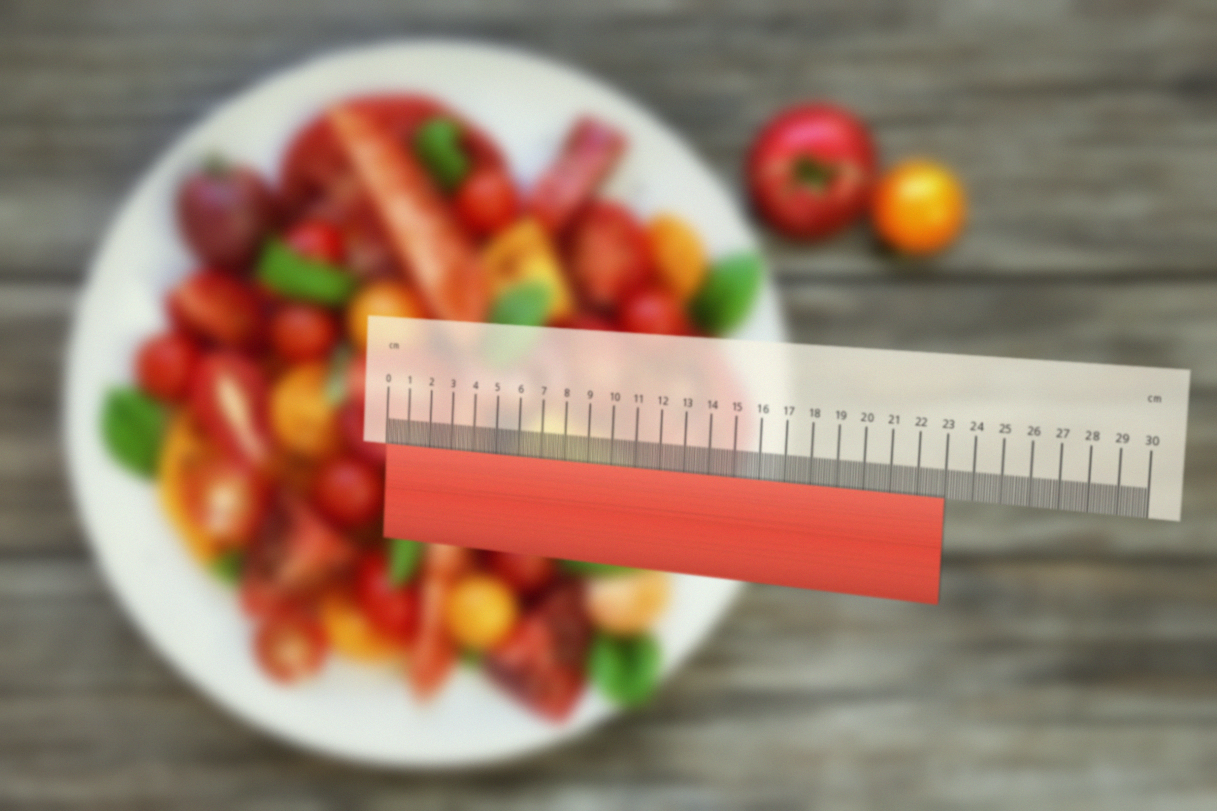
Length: 23,cm
